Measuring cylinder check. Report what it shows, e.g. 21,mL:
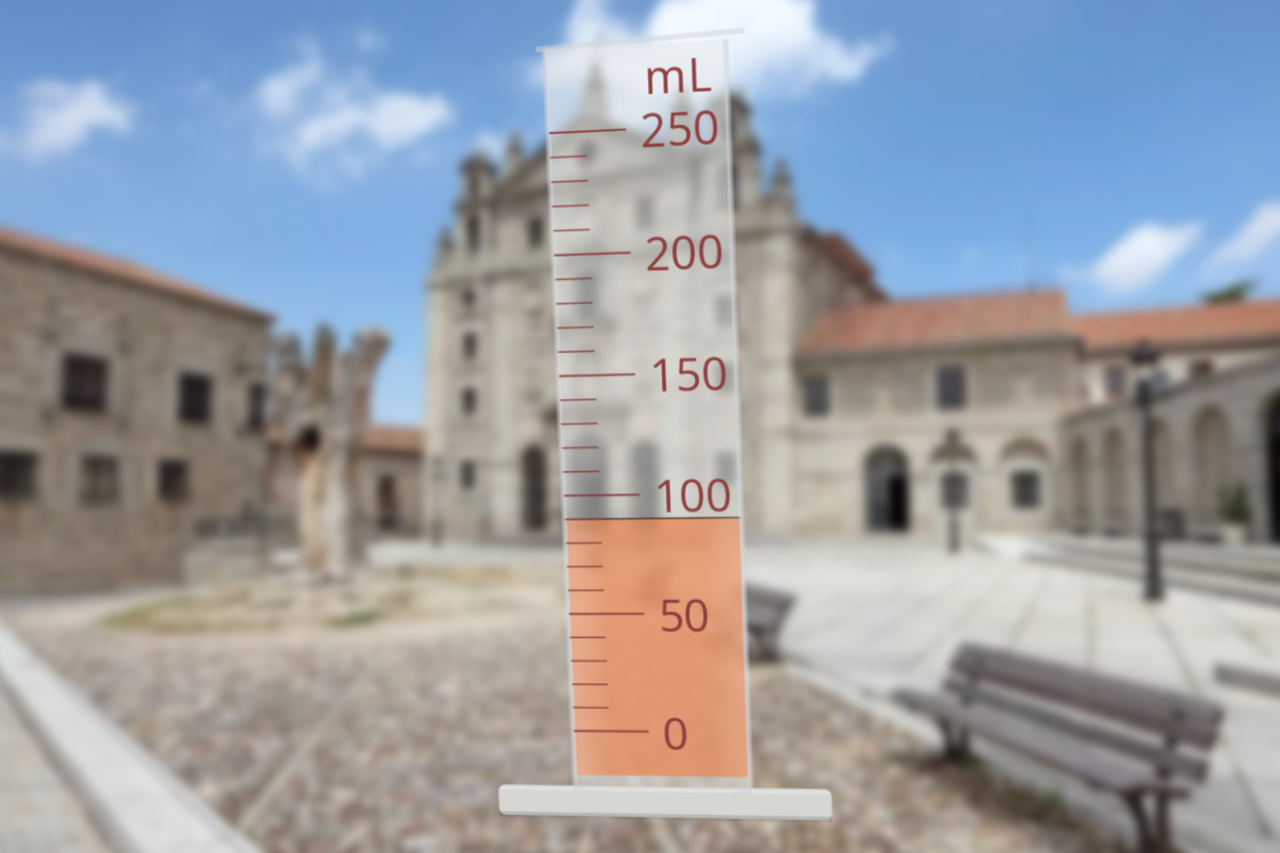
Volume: 90,mL
